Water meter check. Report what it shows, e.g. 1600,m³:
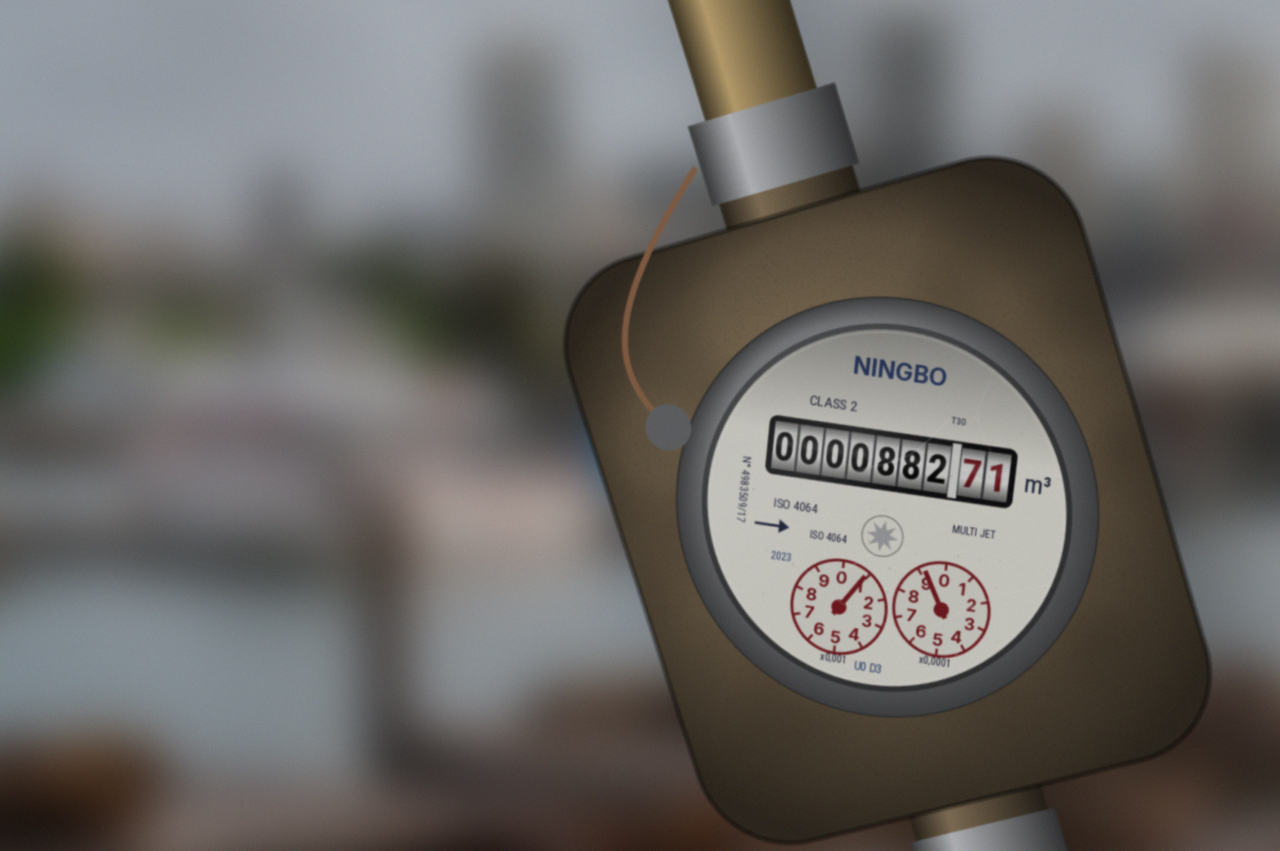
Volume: 882.7109,m³
